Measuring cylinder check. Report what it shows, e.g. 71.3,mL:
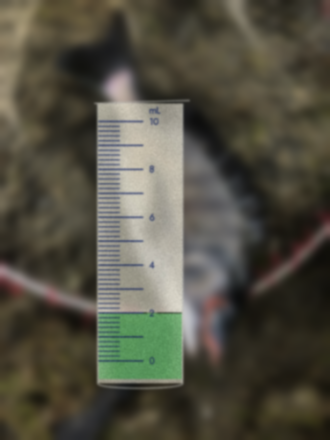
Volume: 2,mL
